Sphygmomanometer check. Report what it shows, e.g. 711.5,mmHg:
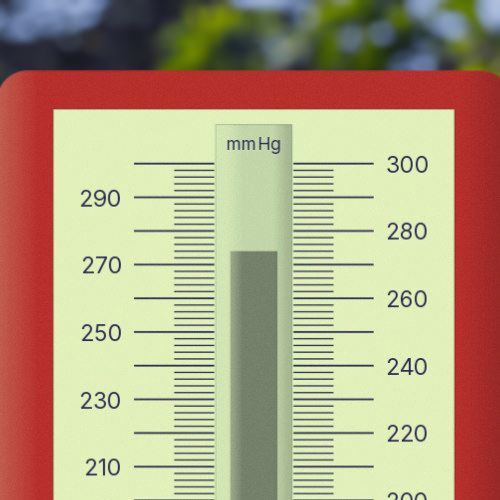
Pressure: 274,mmHg
